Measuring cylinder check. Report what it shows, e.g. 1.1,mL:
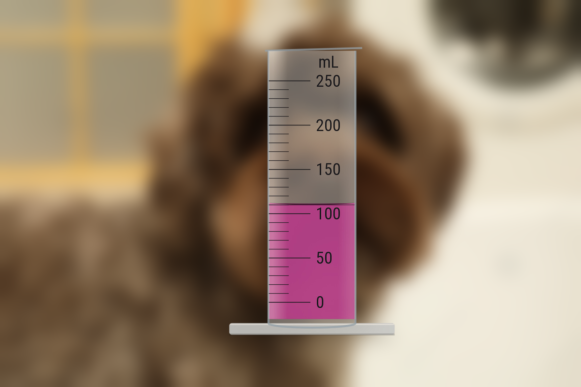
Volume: 110,mL
